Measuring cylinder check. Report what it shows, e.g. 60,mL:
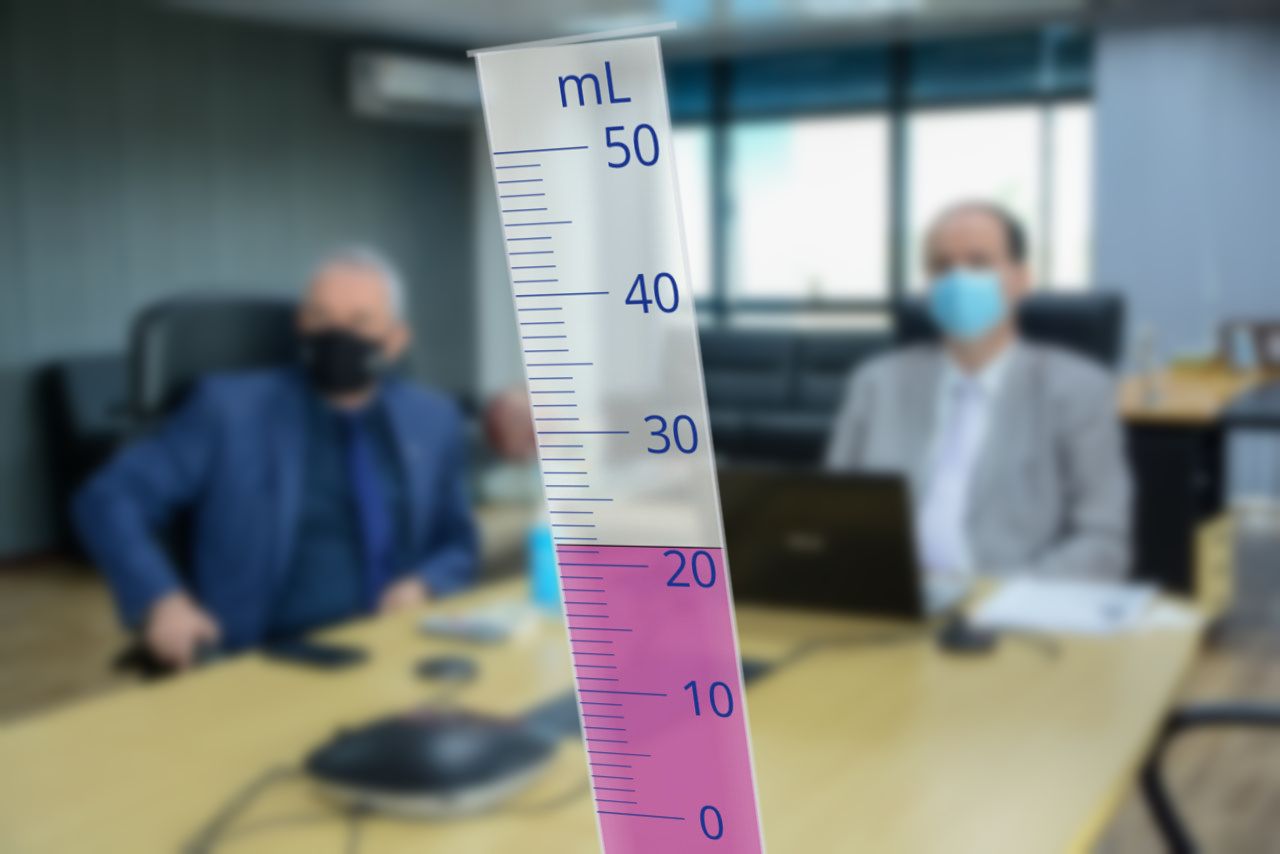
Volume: 21.5,mL
